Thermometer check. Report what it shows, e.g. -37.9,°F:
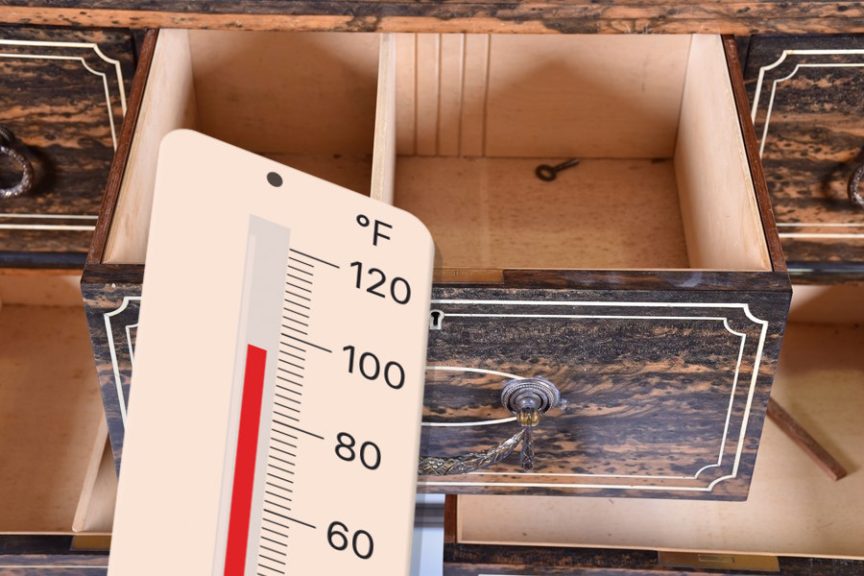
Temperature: 95,°F
